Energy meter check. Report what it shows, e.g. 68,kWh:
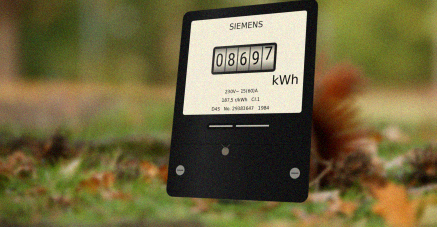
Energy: 8697,kWh
